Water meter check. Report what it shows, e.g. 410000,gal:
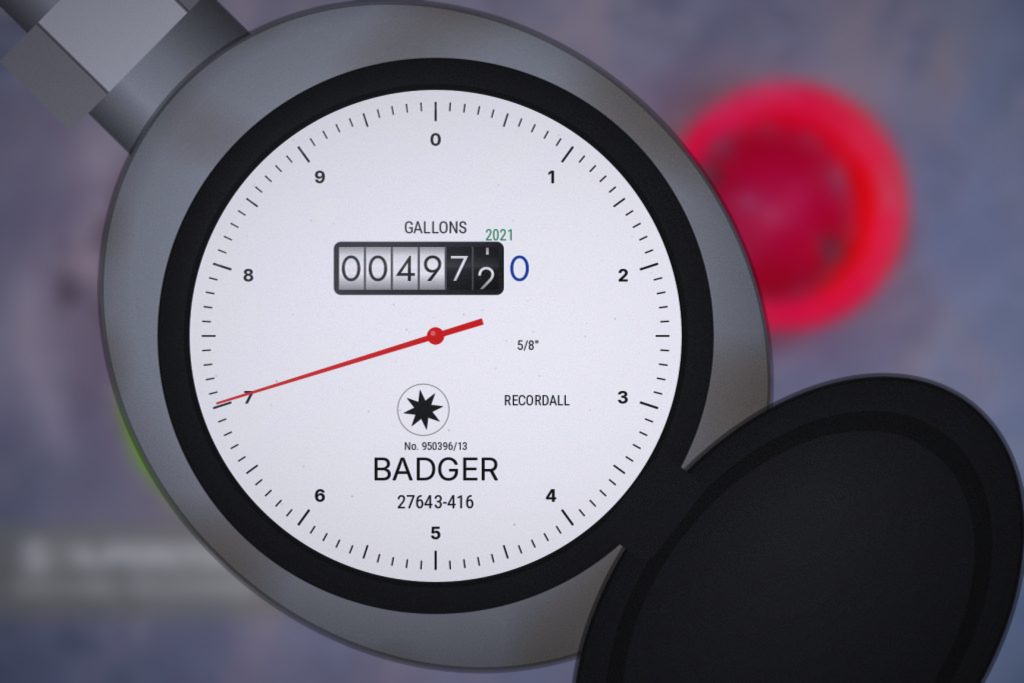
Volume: 49717.0,gal
